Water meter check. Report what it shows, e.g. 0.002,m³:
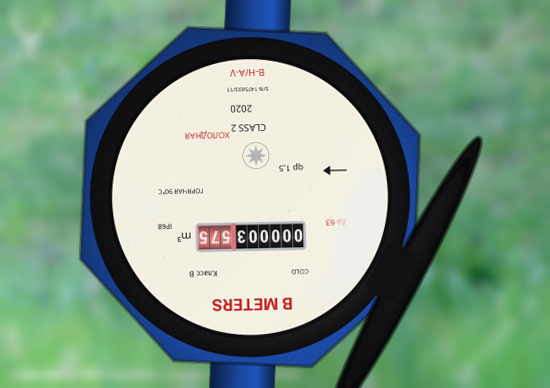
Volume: 3.575,m³
